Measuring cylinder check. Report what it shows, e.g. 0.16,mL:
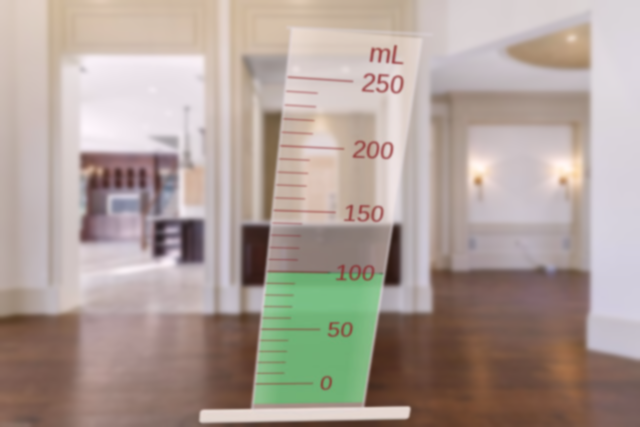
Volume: 100,mL
